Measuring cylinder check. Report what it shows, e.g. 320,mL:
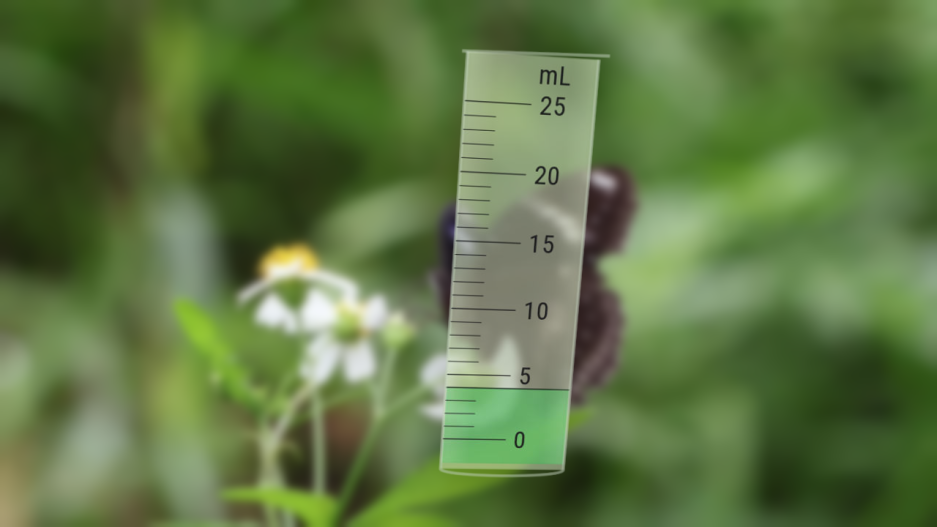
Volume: 4,mL
